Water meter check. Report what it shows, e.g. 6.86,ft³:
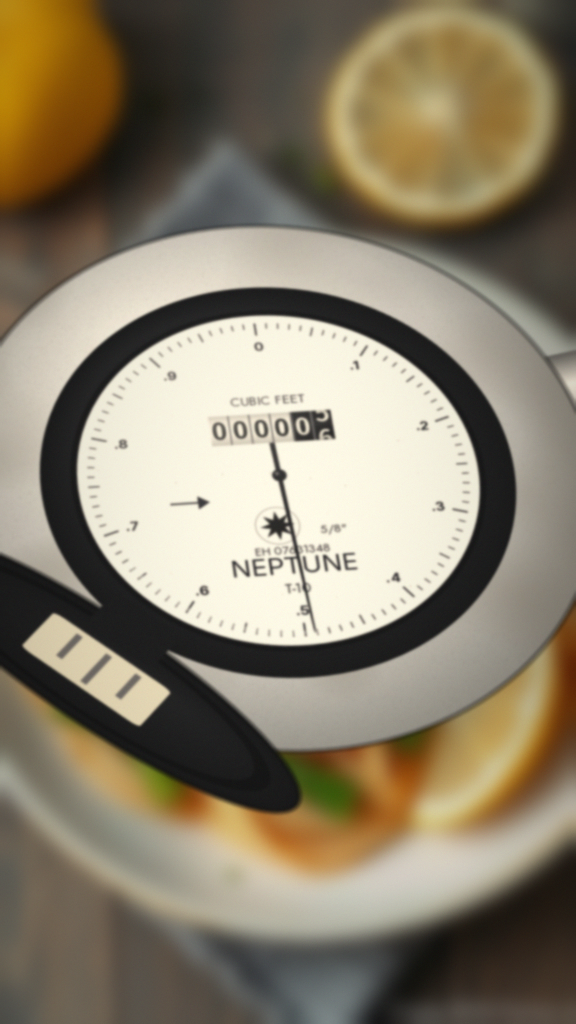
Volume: 5.49,ft³
